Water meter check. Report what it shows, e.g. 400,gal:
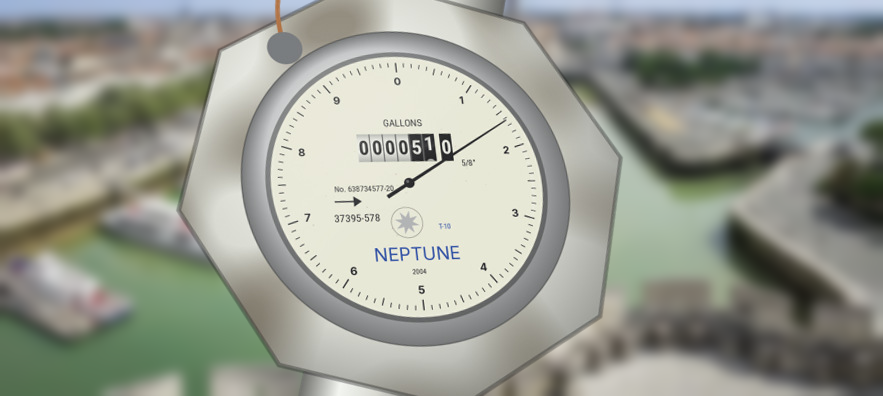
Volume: 511.6,gal
